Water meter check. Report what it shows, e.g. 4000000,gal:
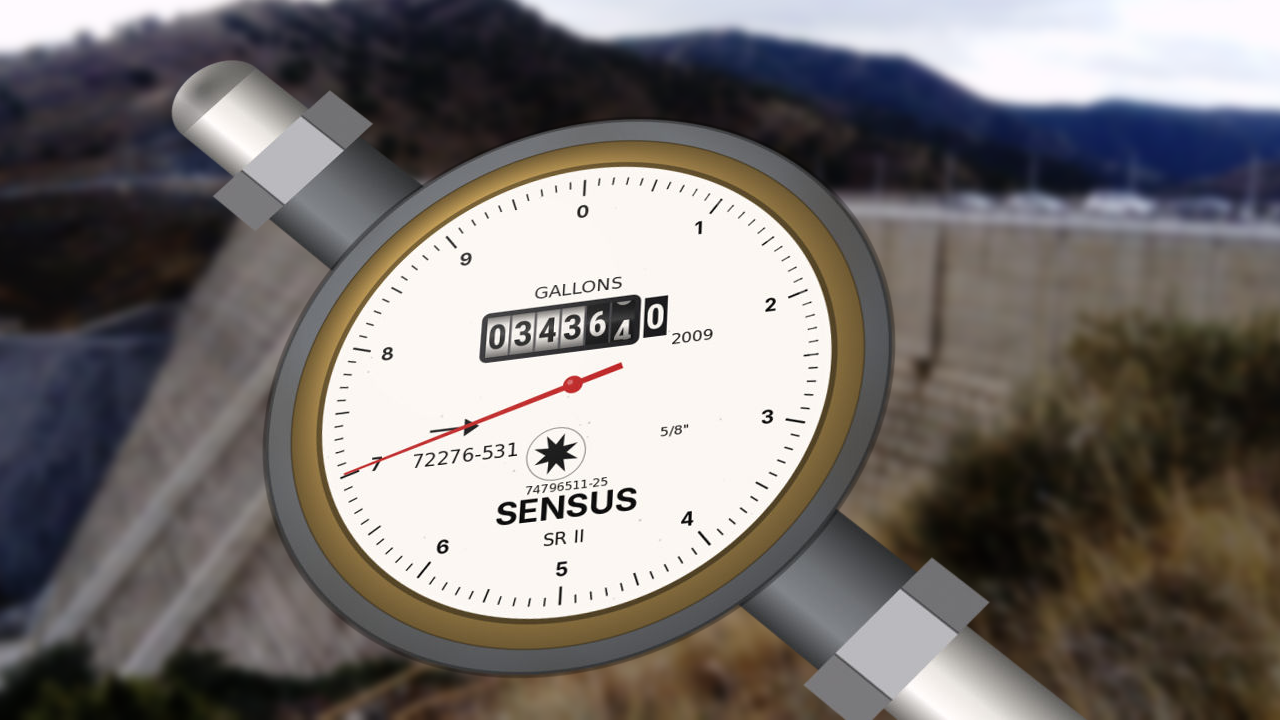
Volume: 343637.0,gal
